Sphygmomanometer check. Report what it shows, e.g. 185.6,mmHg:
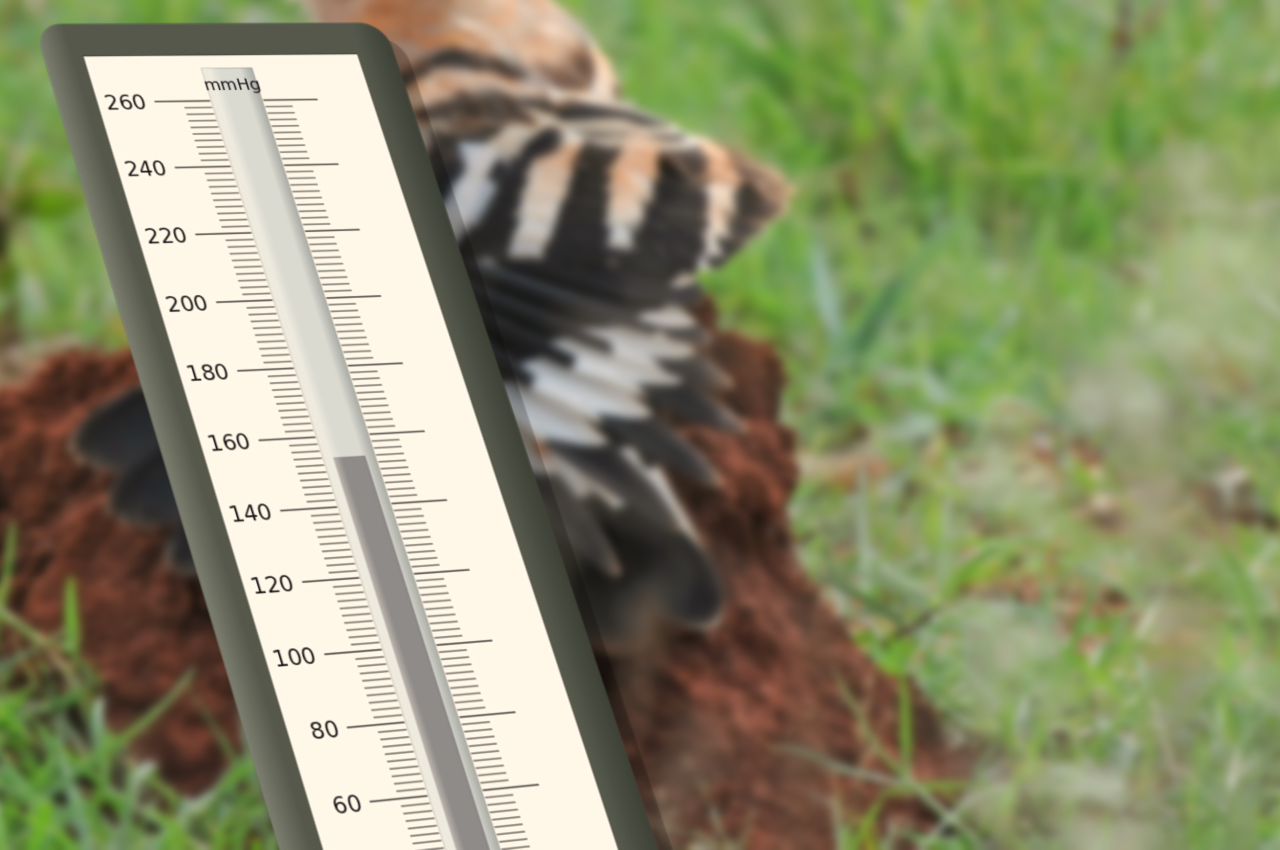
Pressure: 154,mmHg
